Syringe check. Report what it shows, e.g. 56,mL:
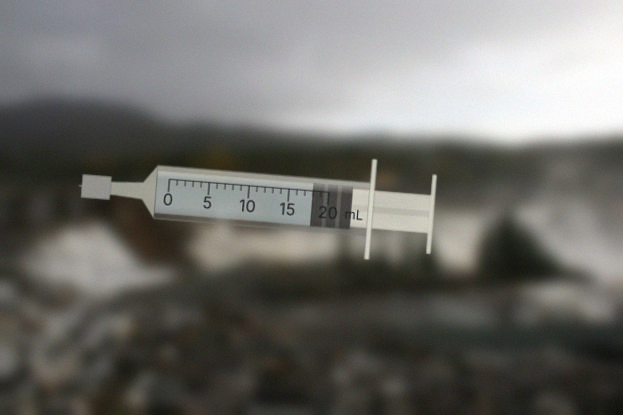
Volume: 18,mL
